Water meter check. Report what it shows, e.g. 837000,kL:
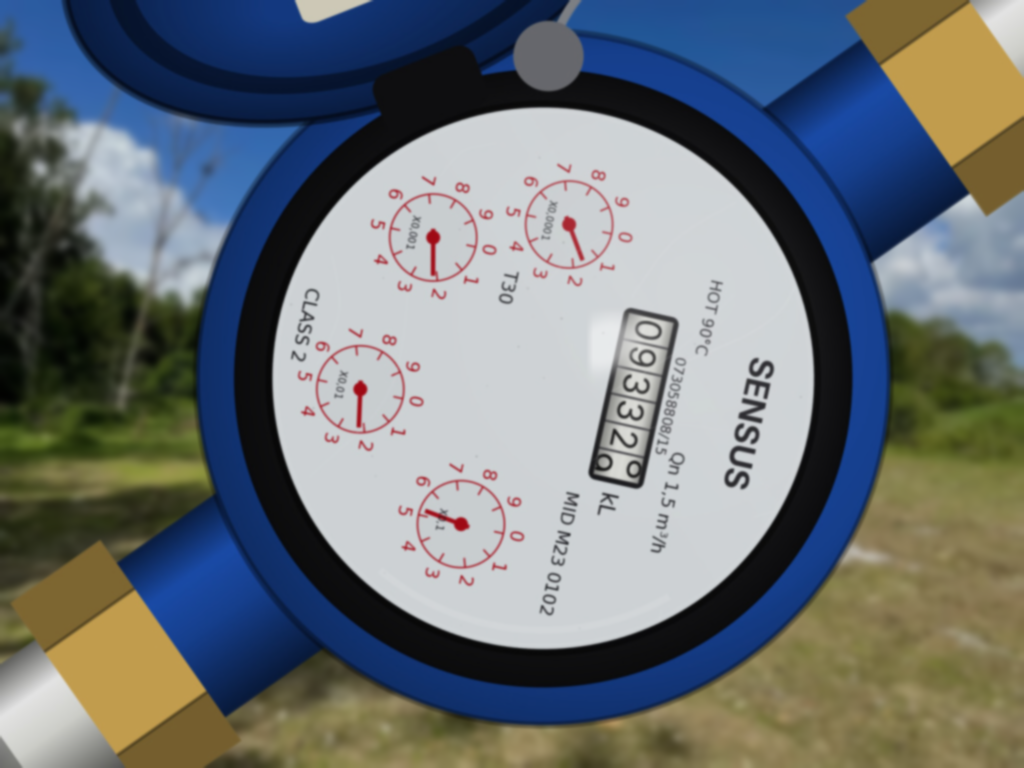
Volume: 93328.5221,kL
